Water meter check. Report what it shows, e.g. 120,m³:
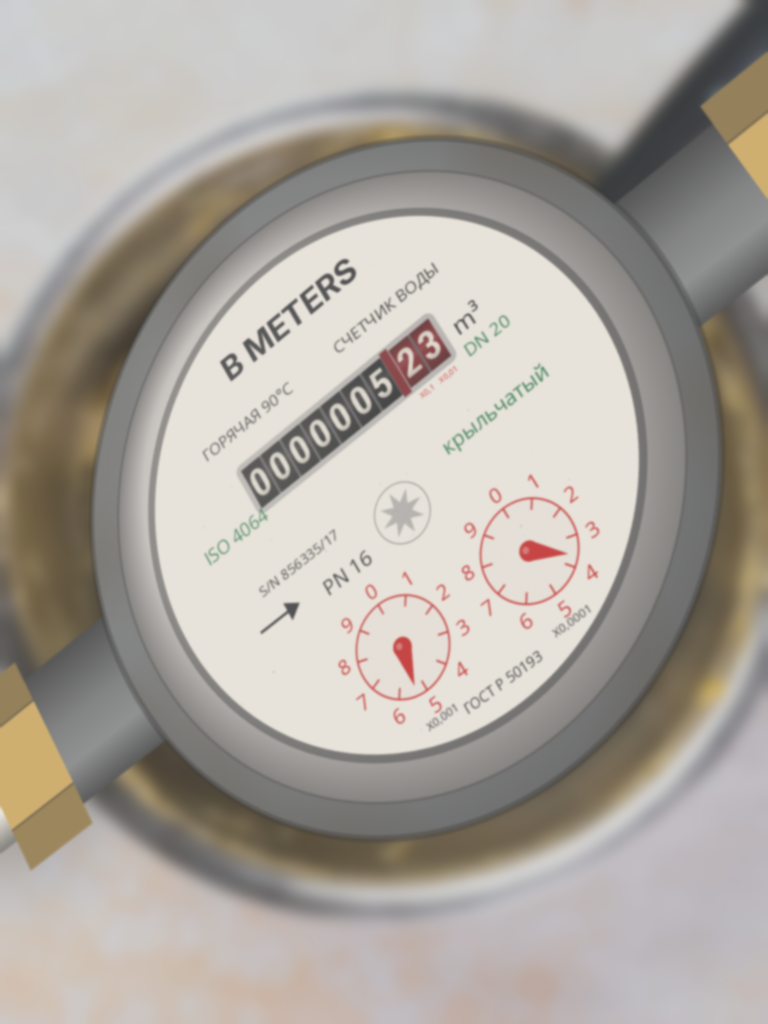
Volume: 5.2353,m³
